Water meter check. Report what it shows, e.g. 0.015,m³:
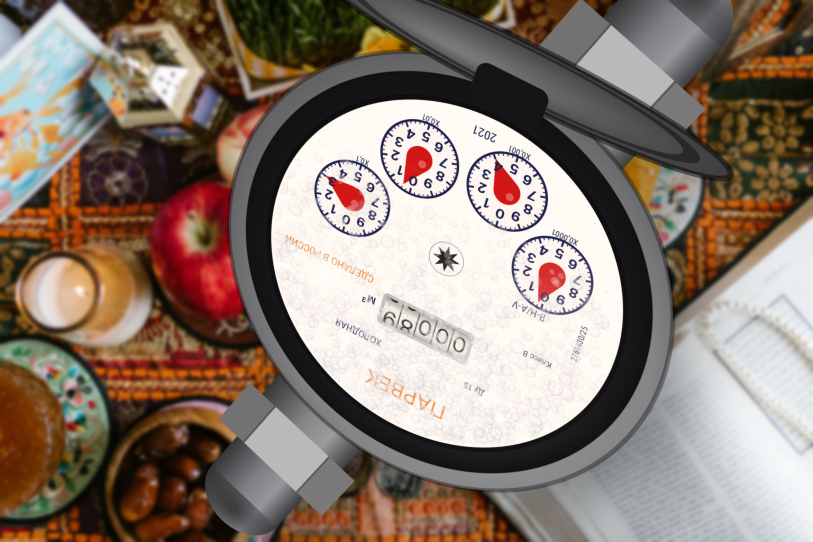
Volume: 89.3040,m³
